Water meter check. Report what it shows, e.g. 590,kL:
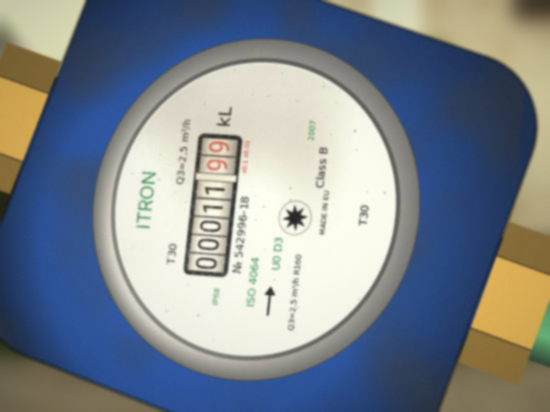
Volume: 11.99,kL
